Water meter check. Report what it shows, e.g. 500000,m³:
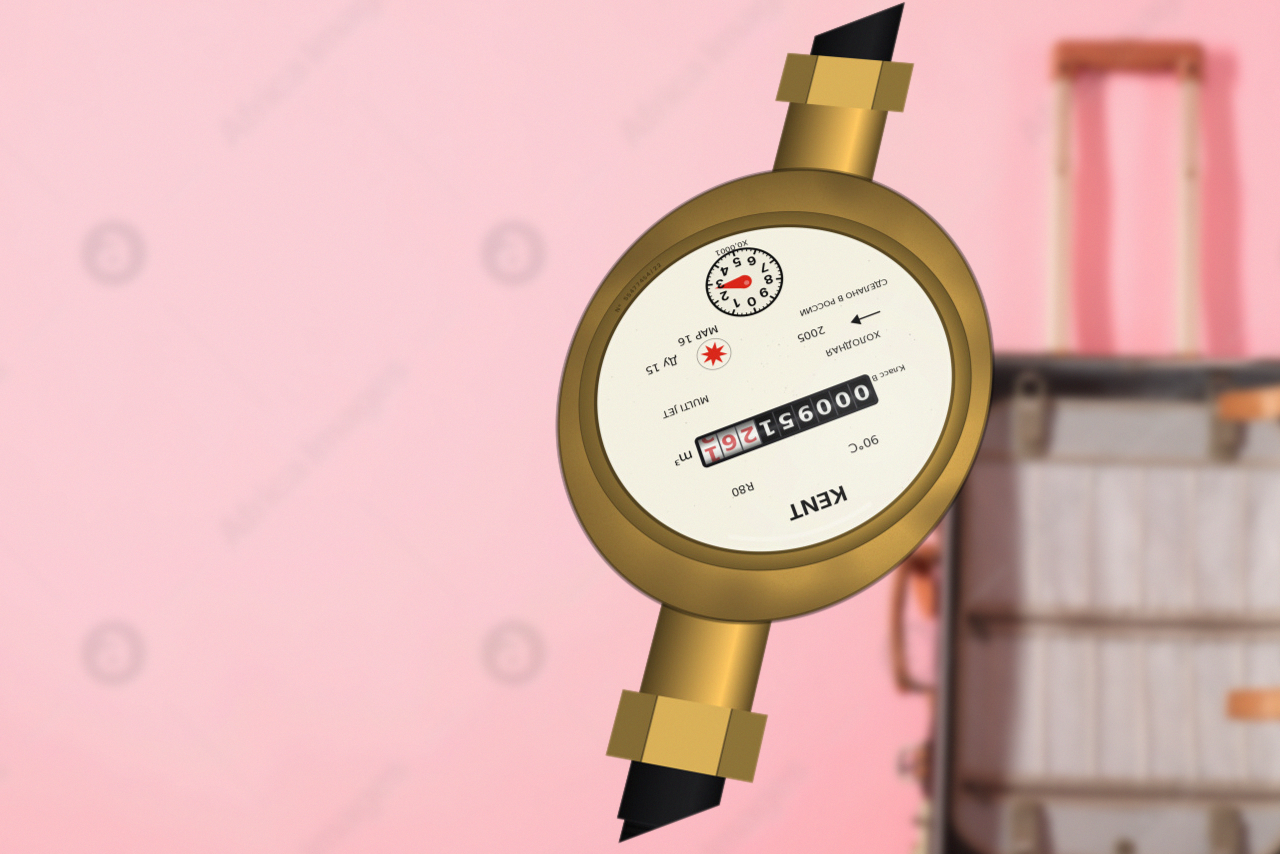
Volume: 951.2612,m³
